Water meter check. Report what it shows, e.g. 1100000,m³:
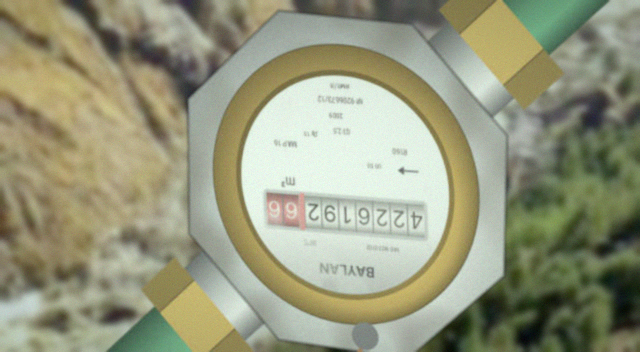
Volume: 4226192.66,m³
